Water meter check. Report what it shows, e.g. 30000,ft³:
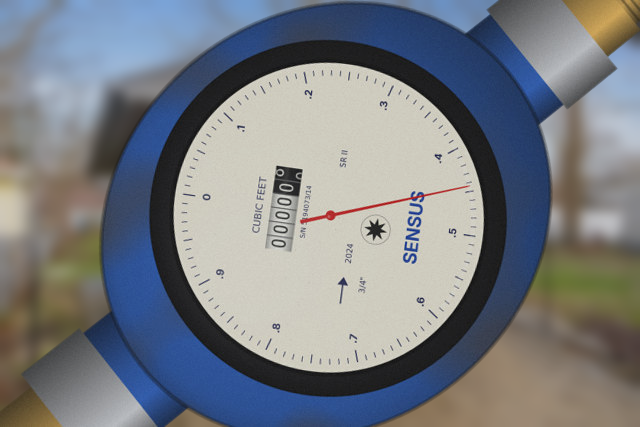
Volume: 8.44,ft³
